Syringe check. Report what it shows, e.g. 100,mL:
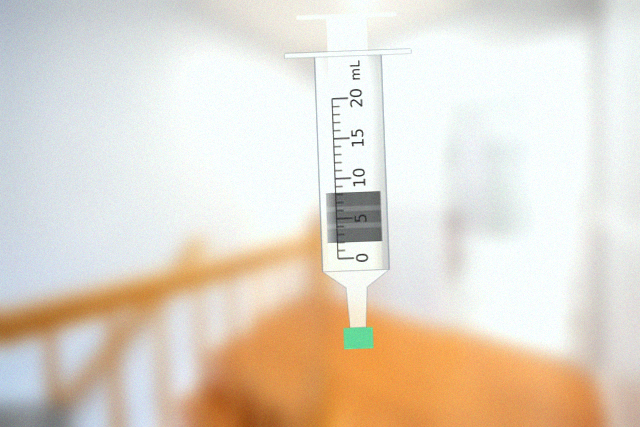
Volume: 2,mL
